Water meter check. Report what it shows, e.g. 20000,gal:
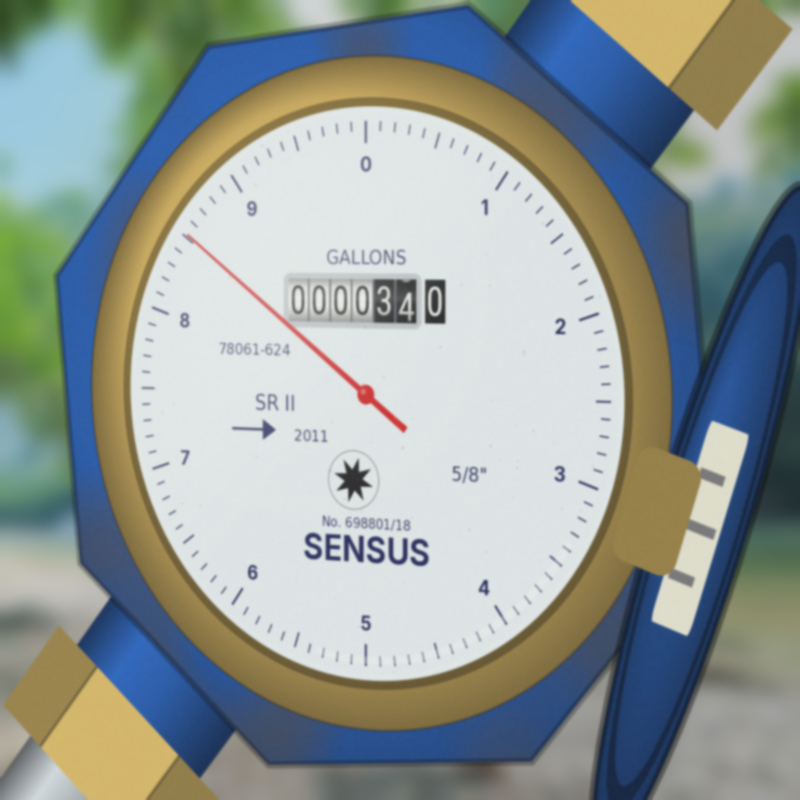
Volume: 338.5,gal
